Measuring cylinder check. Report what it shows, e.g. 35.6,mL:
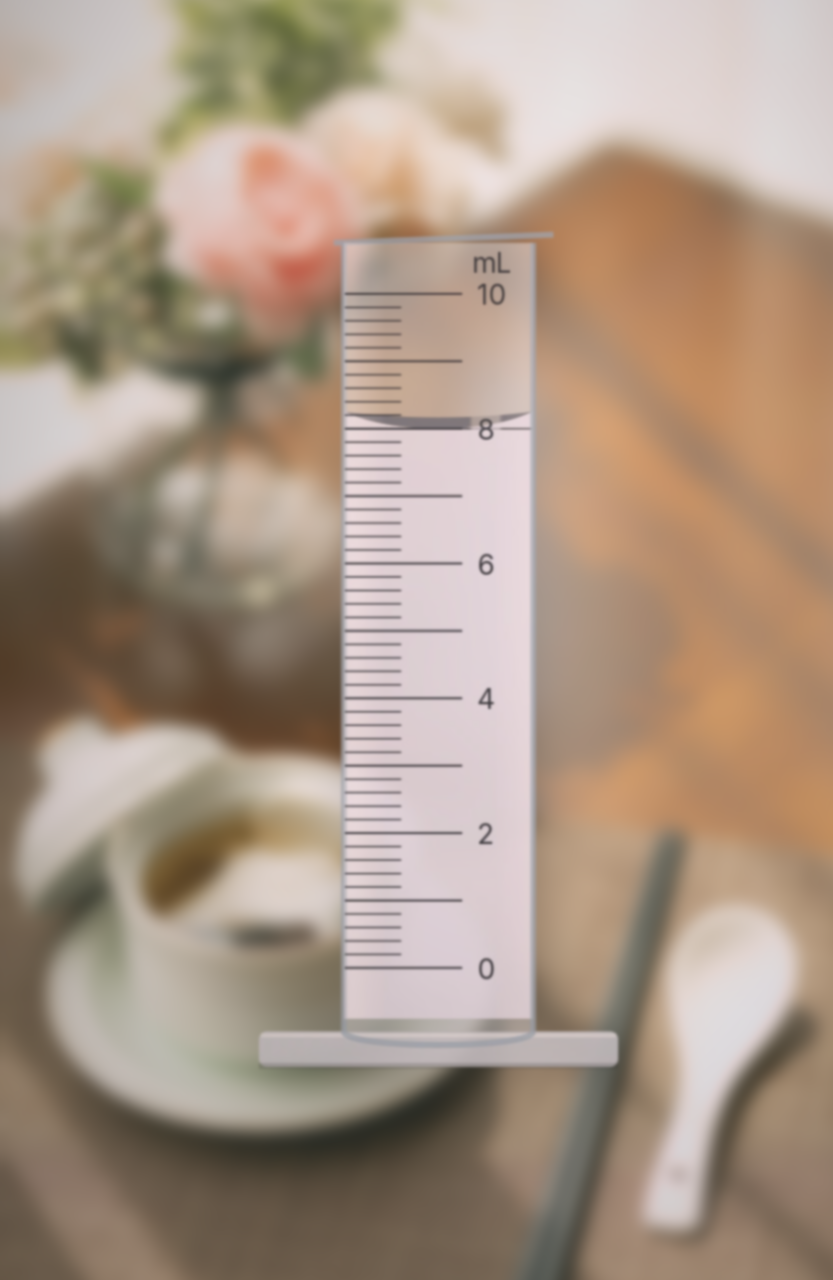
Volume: 8,mL
